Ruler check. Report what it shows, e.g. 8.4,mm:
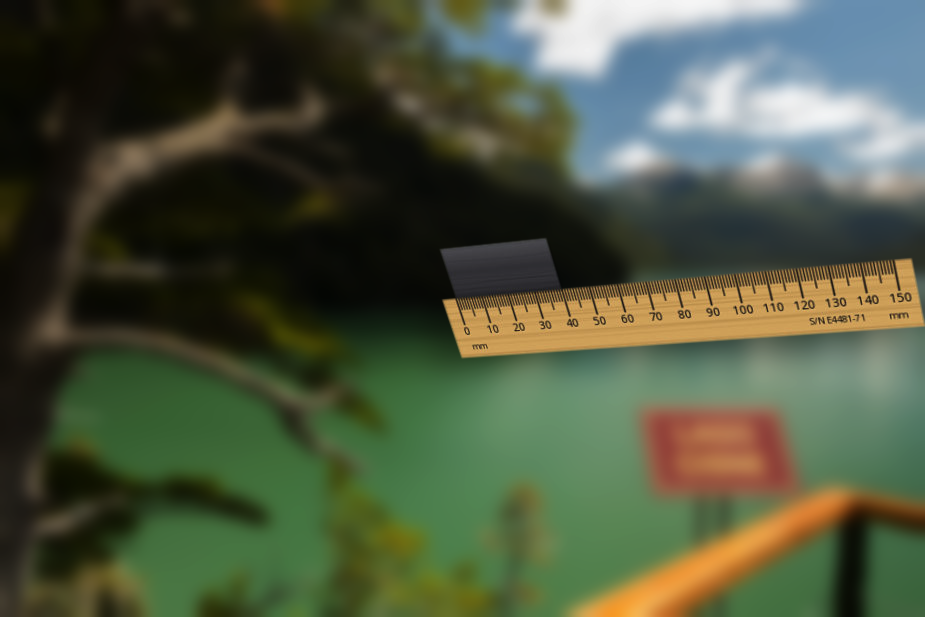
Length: 40,mm
